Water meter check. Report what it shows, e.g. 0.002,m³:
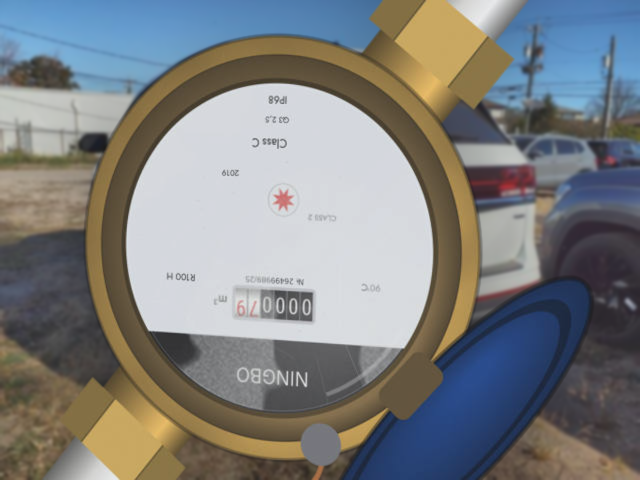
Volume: 0.79,m³
